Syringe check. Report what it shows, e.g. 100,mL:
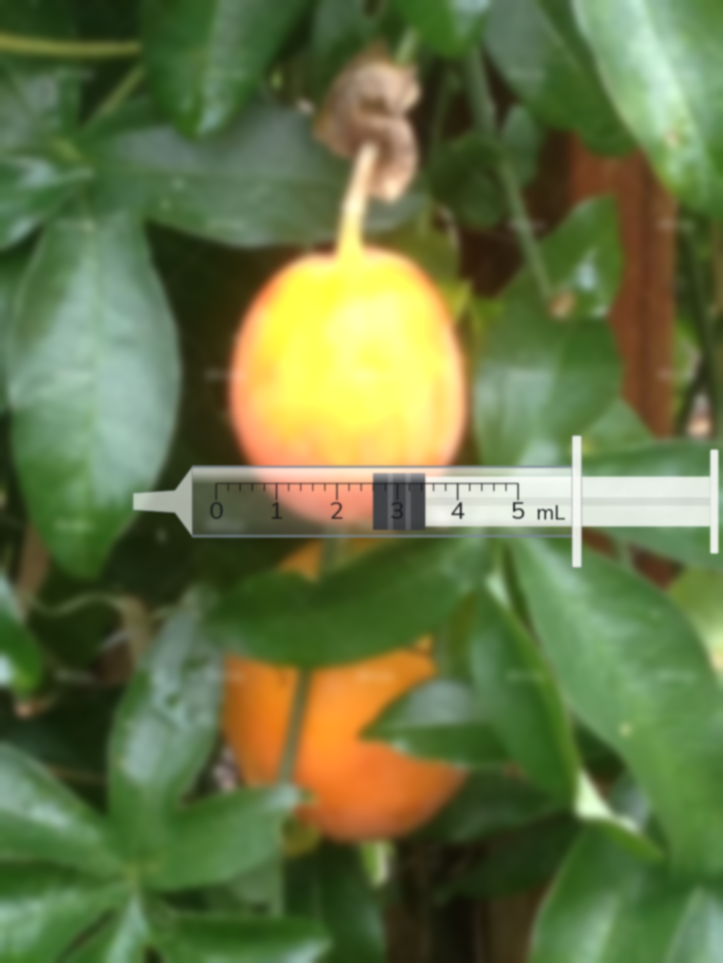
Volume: 2.6,mL
